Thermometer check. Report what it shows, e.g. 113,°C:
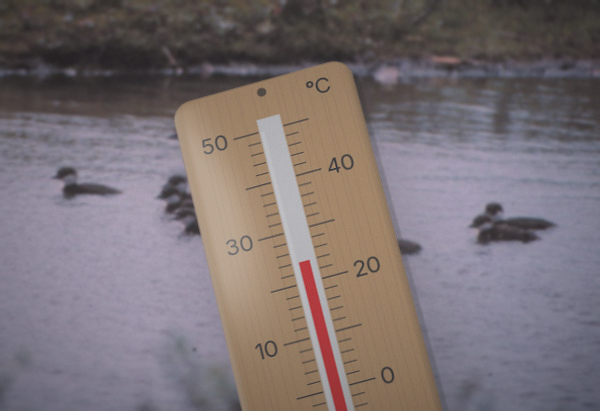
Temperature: 24,°C
